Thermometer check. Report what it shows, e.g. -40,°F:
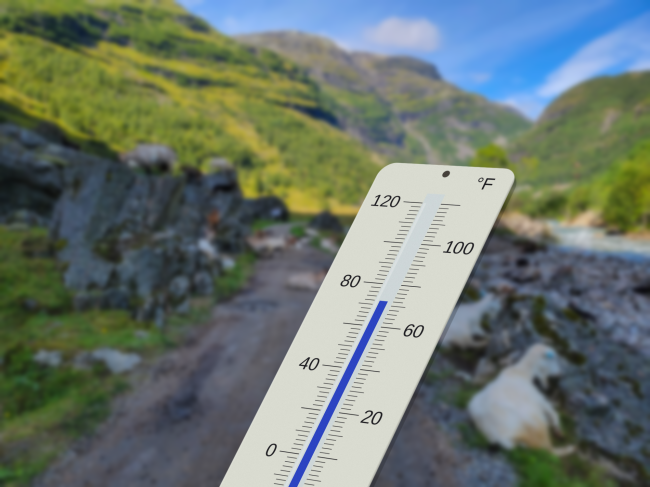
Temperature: 72,°F
